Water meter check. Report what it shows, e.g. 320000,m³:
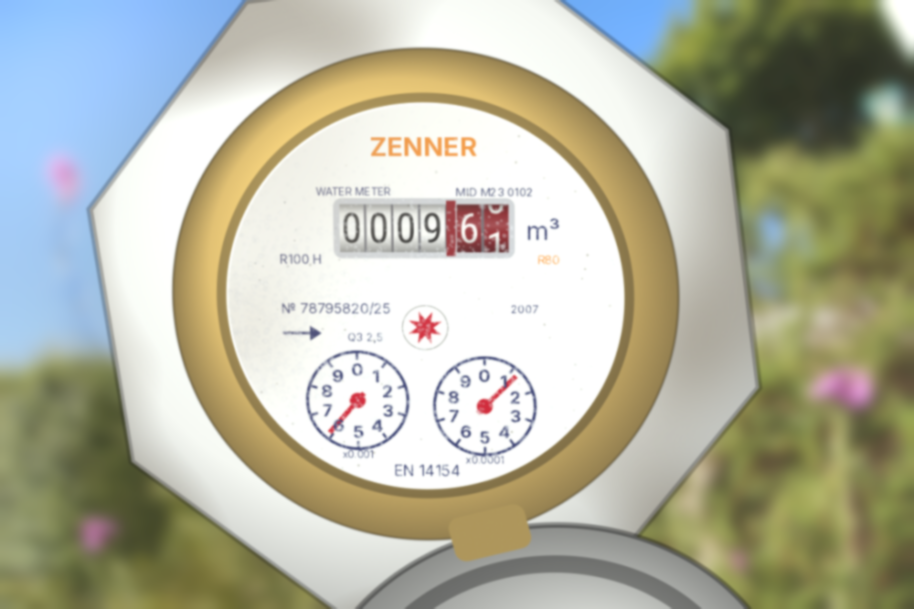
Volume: 9.6061,m³
